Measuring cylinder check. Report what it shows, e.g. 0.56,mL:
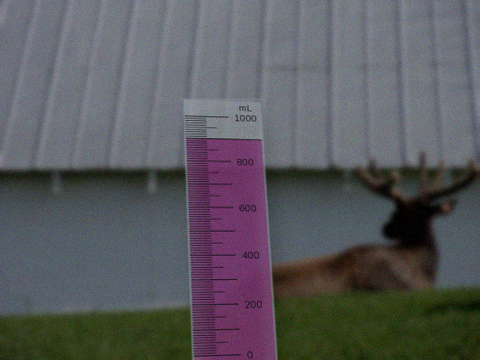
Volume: 900,mL
